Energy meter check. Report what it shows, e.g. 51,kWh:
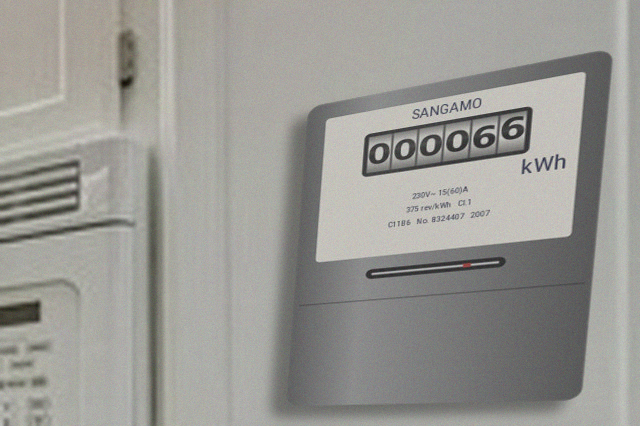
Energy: 66,kWh
